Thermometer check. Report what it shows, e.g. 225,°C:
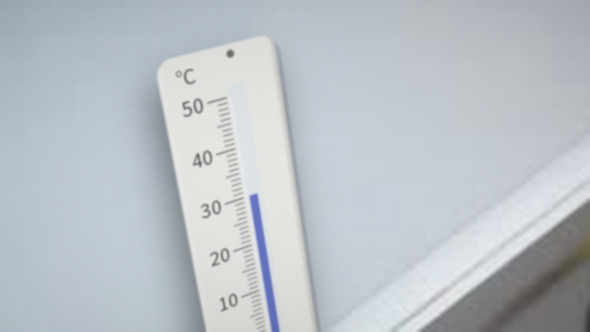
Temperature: 30,°C
